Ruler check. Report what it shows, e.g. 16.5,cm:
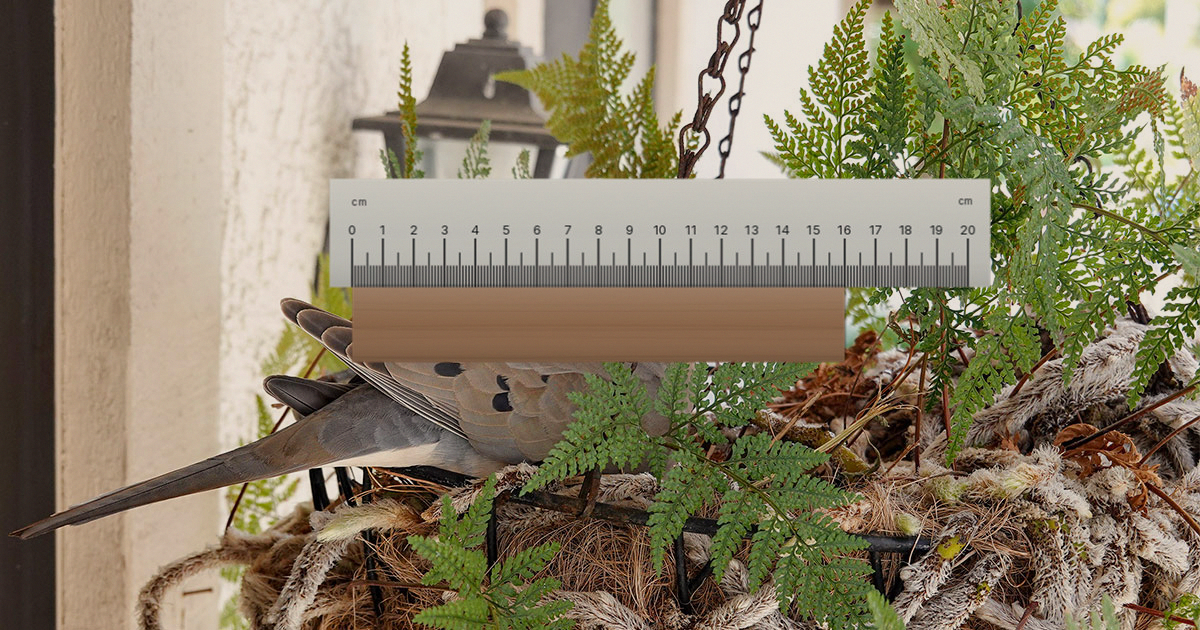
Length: 16,cm
